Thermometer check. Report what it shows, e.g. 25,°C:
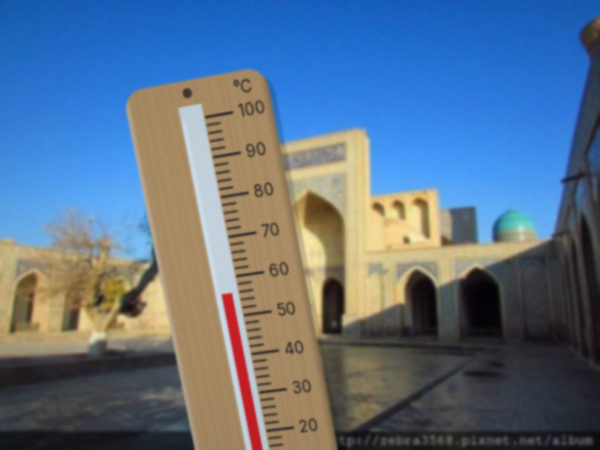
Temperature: 56,°C
